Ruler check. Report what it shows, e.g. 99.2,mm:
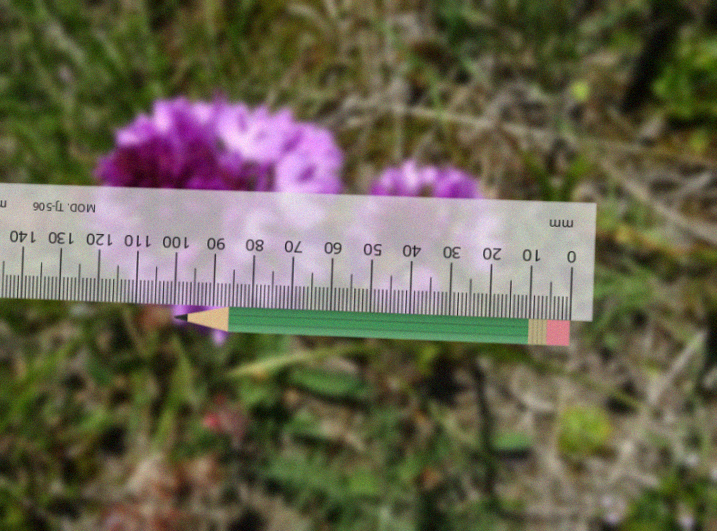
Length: 100,mm
